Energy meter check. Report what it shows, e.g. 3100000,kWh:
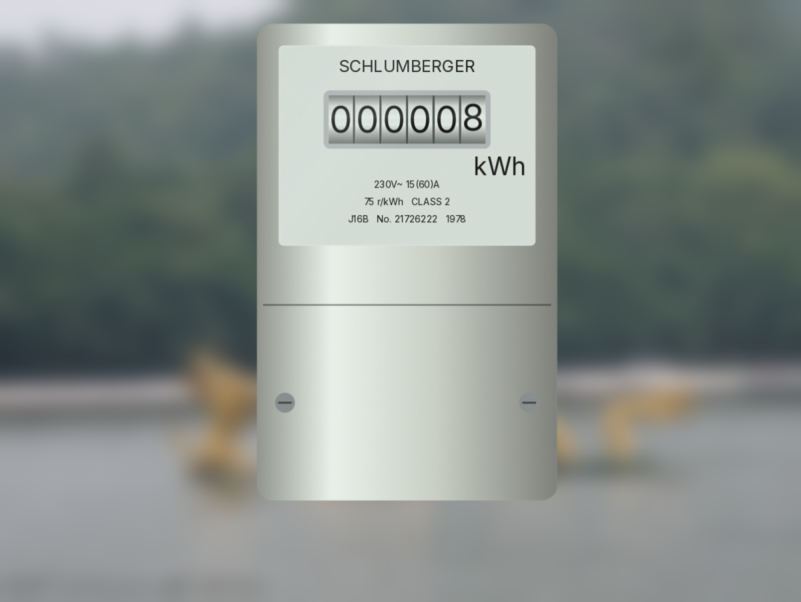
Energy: 8,kWh
